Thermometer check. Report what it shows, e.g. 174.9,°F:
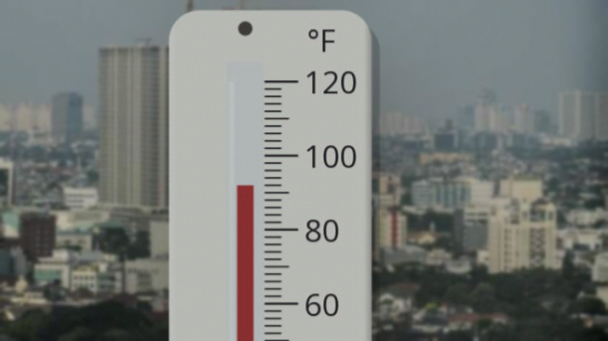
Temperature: 92,°F
